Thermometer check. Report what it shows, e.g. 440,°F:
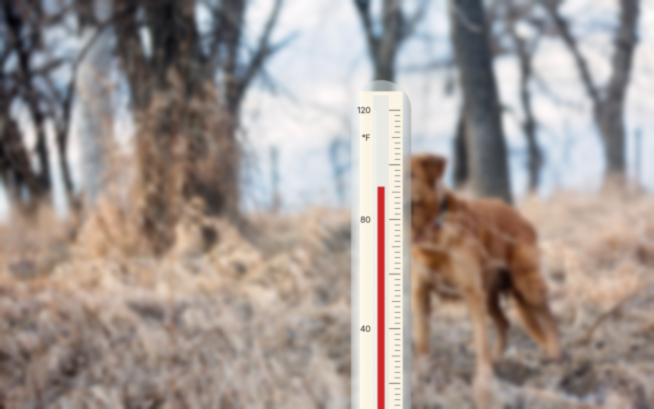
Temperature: 92,°F
